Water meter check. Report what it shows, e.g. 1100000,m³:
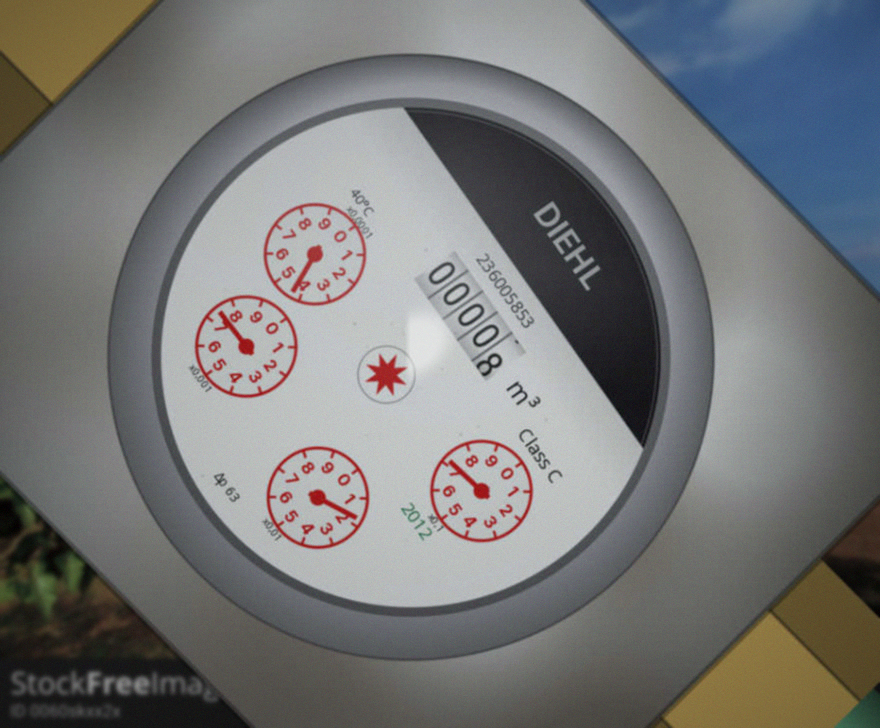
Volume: 7.7174,m³
